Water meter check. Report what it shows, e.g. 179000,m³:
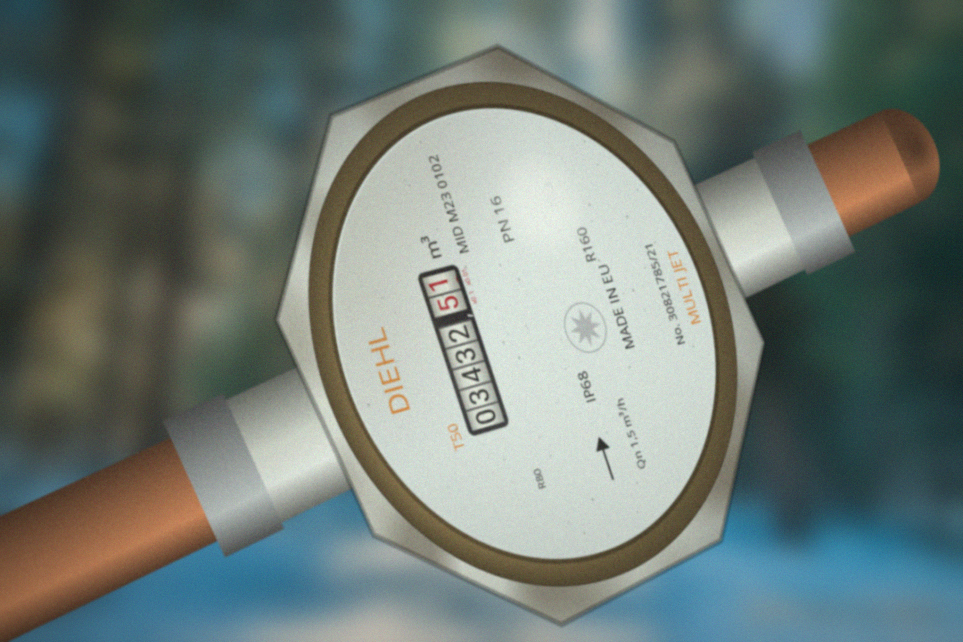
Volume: 3432.51,m³
